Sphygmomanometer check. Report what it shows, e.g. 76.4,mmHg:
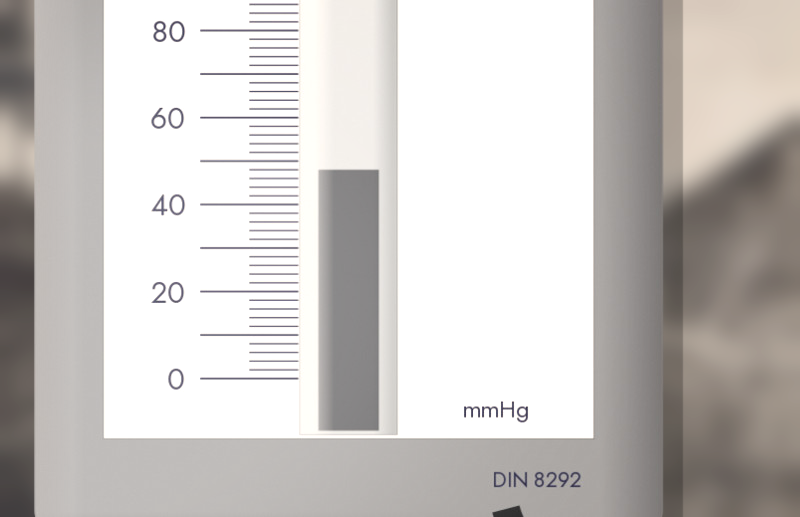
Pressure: 48,mmHg
